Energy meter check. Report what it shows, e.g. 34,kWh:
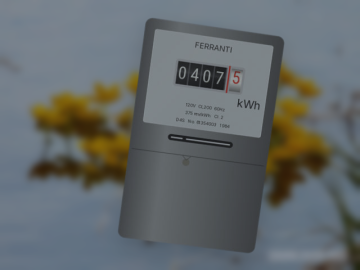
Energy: 407.5,kWh
